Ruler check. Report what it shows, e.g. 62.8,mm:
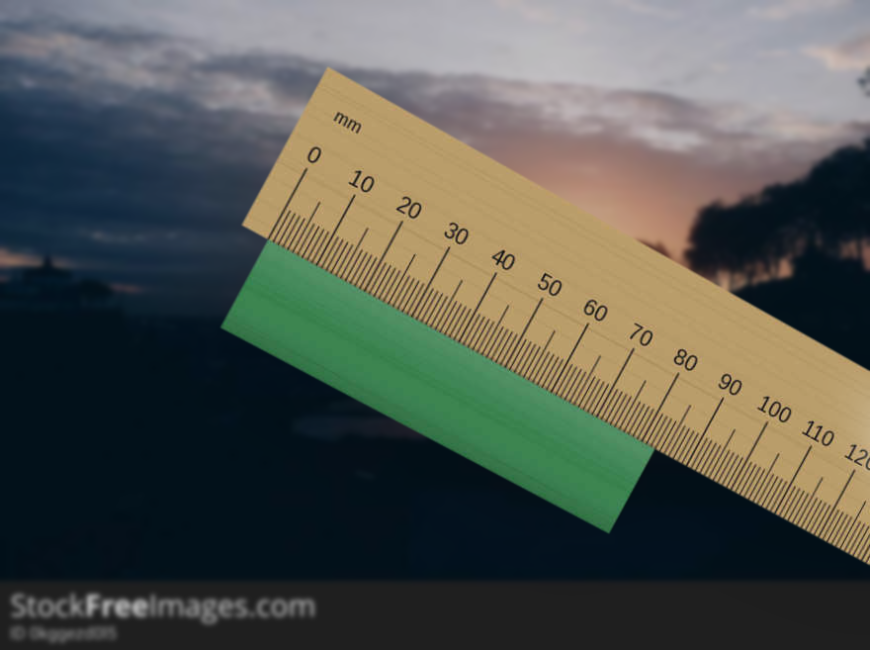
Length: 83,mm
